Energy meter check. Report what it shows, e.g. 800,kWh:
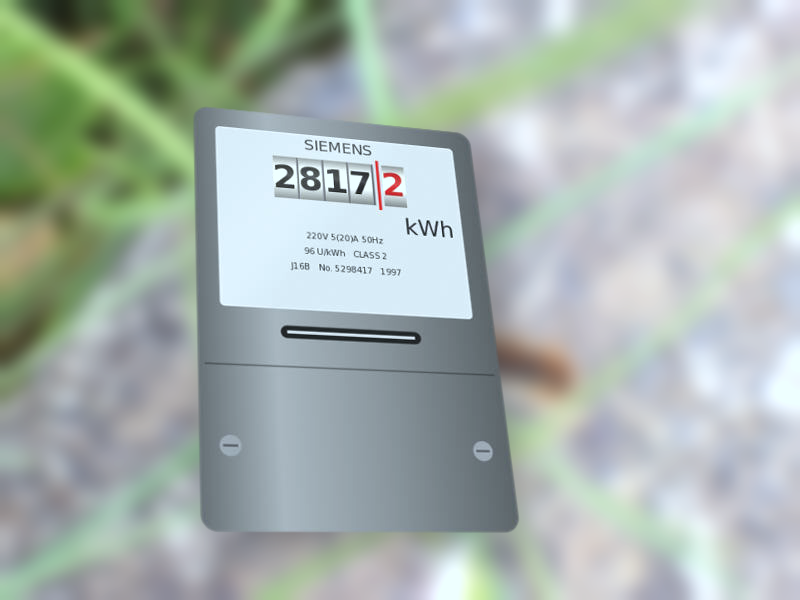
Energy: 2817.2,kWh
